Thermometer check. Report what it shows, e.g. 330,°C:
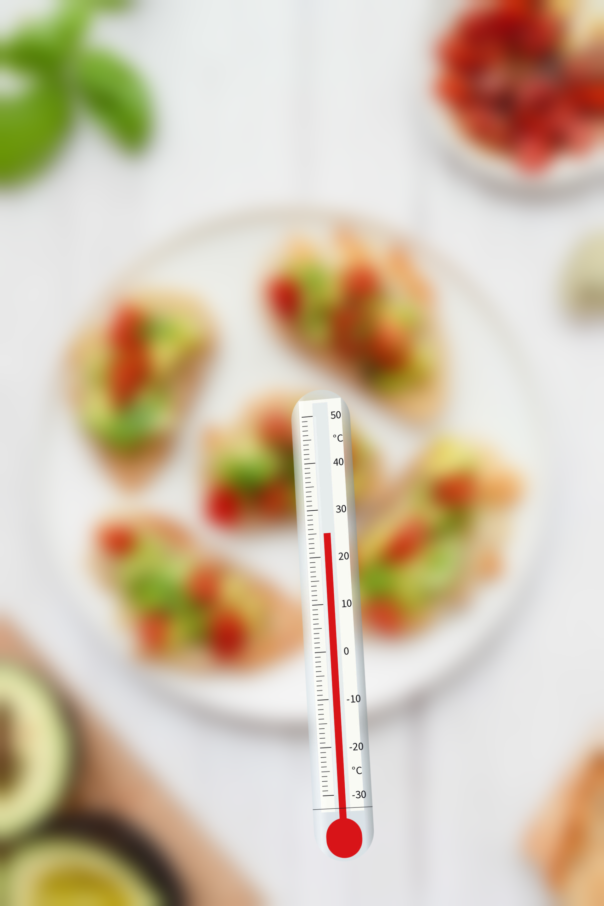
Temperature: 25,°C
